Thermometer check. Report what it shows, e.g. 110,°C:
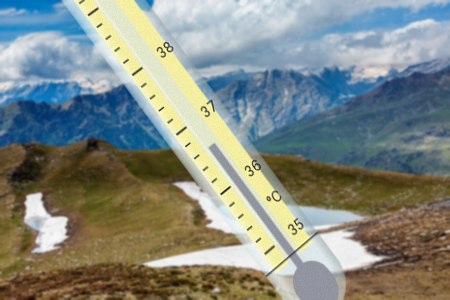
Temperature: 36.6,°C
